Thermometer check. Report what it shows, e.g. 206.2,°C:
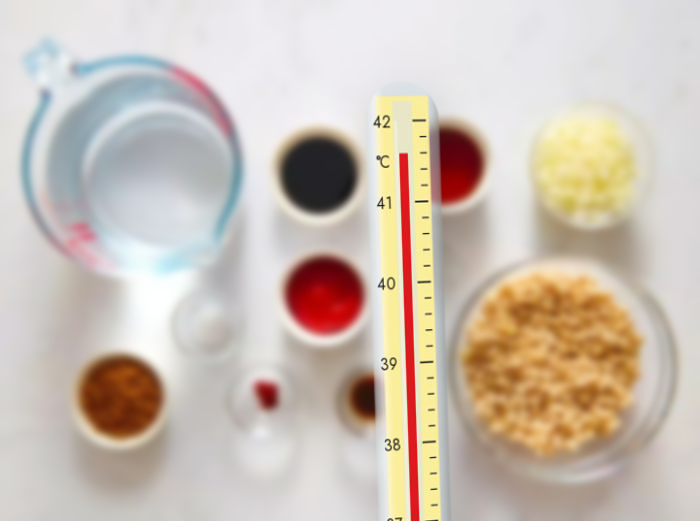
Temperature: 41.6,°C
